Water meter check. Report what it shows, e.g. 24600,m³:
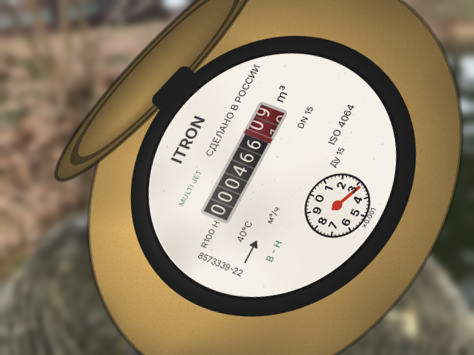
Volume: 466.093,m³
